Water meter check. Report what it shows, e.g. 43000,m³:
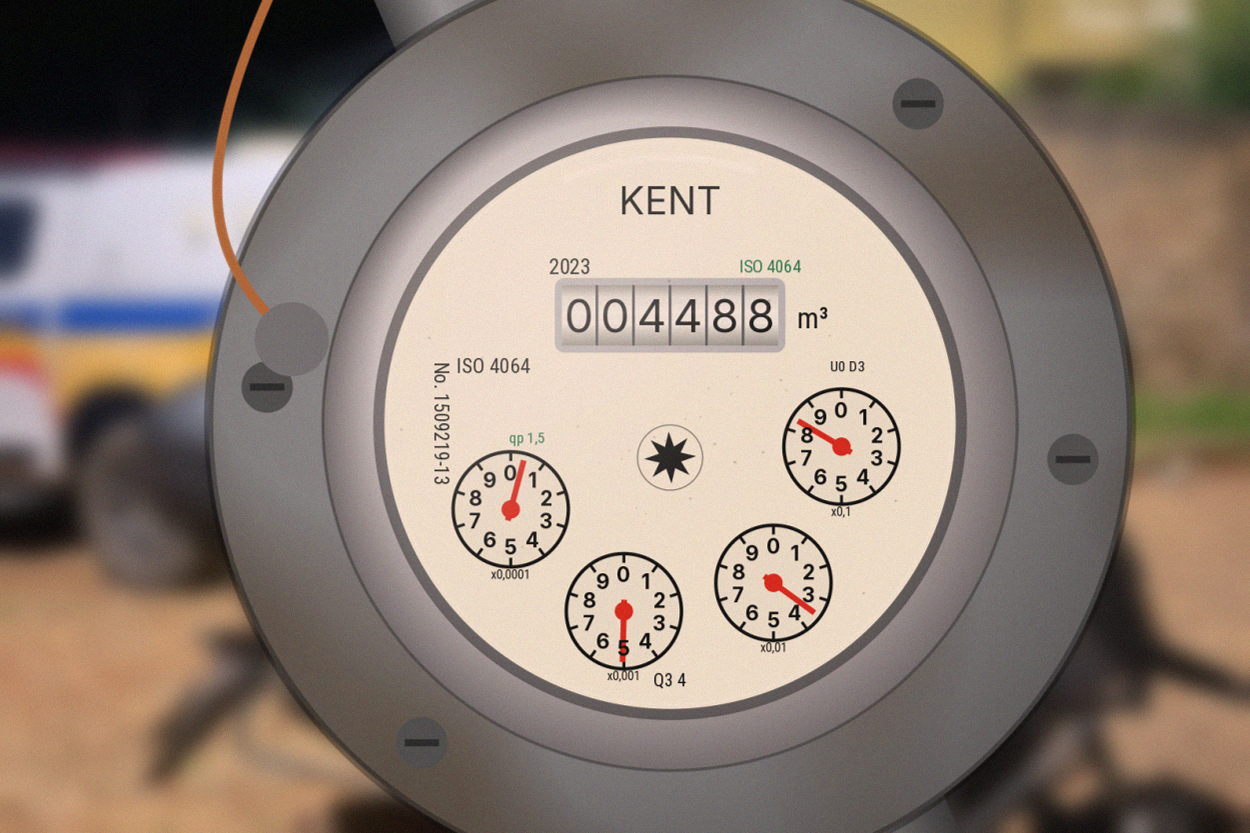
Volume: 4488.8350,m³
